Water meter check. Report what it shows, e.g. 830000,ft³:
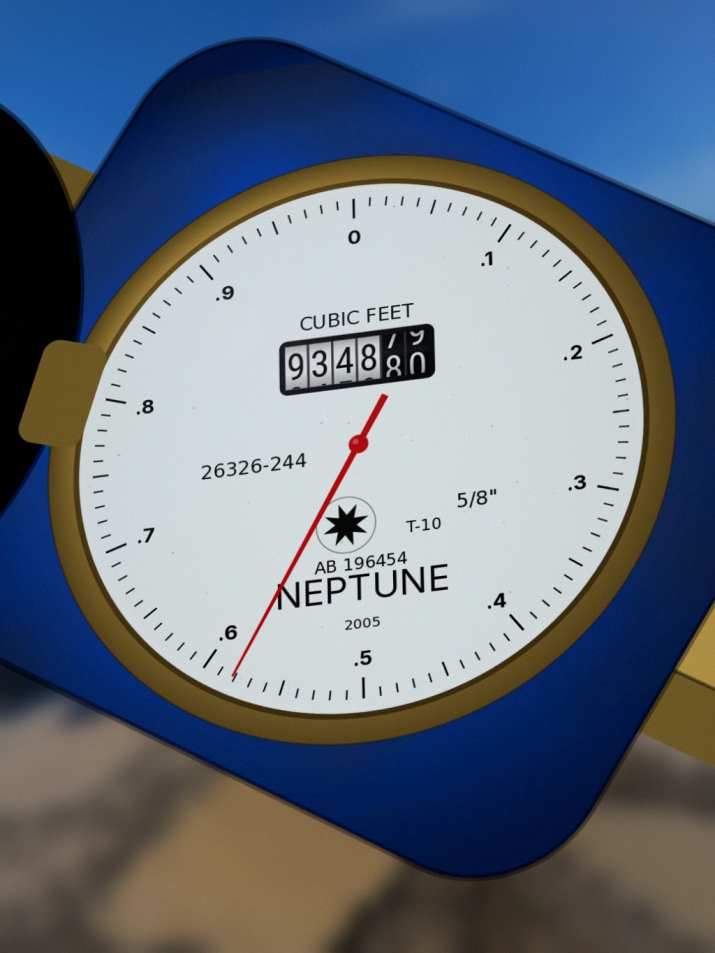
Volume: 934879.58,ft³
